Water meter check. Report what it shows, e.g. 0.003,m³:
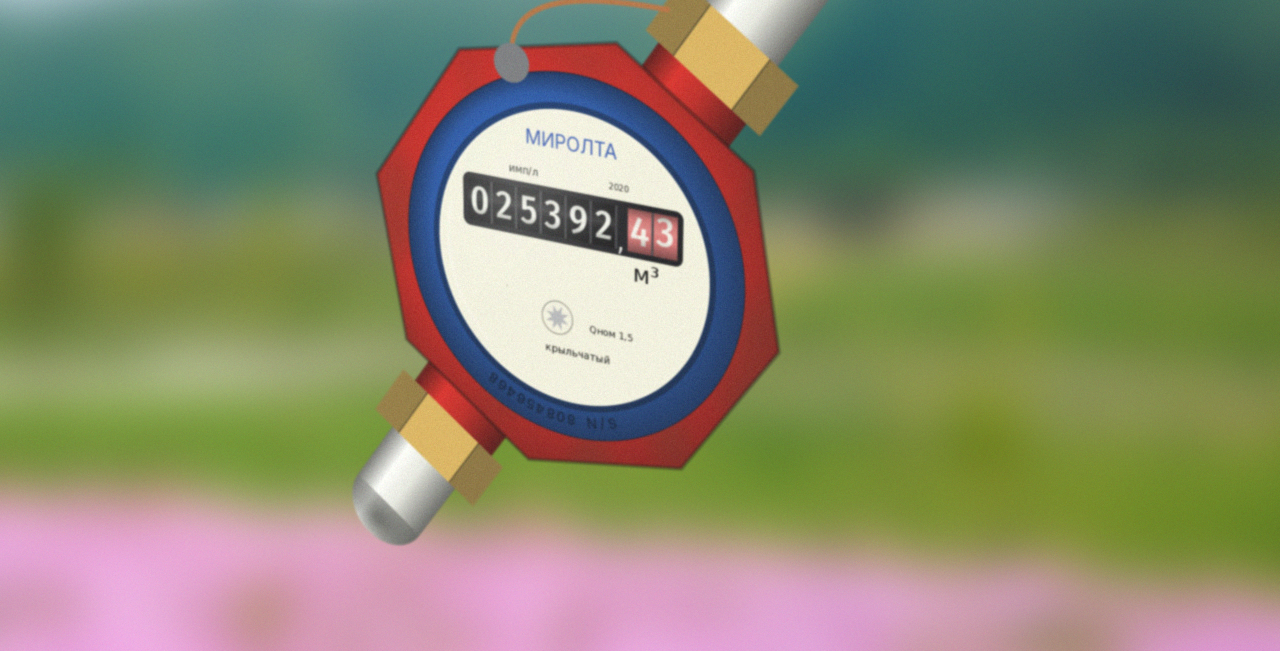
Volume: 25392.43,m³
